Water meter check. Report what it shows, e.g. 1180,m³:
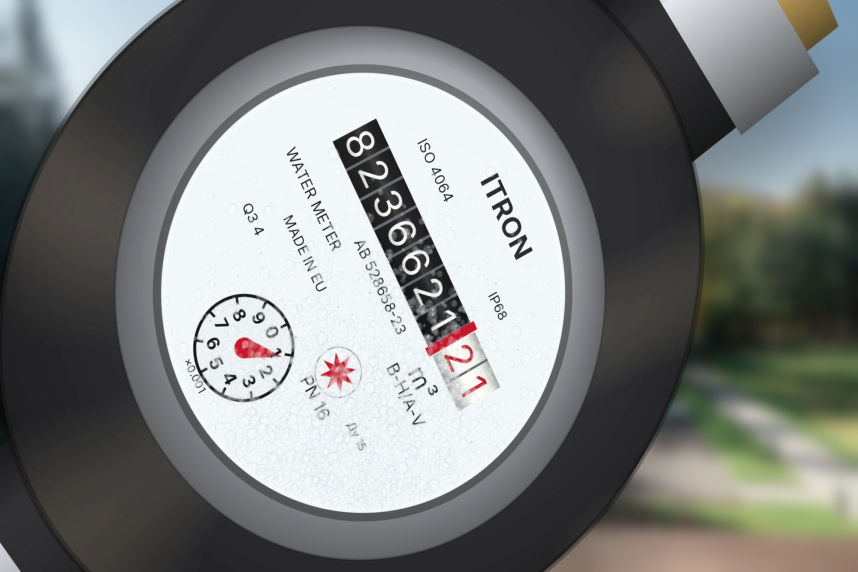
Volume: 8236621.211,m³
